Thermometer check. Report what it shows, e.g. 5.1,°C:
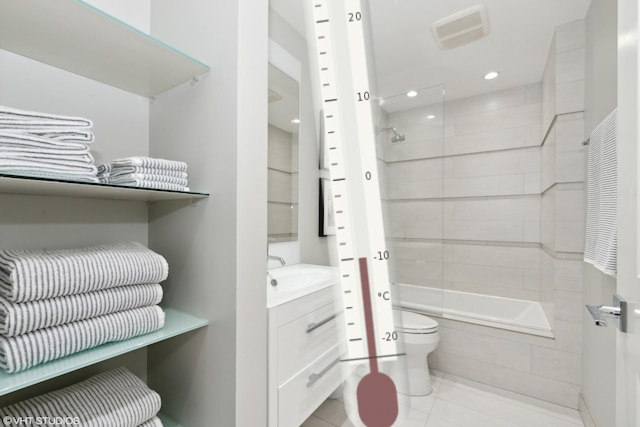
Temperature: -10,°C
